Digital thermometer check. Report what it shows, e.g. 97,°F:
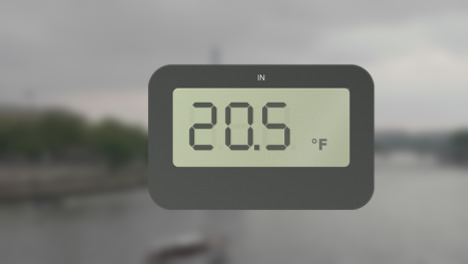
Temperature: 20.5,°F
